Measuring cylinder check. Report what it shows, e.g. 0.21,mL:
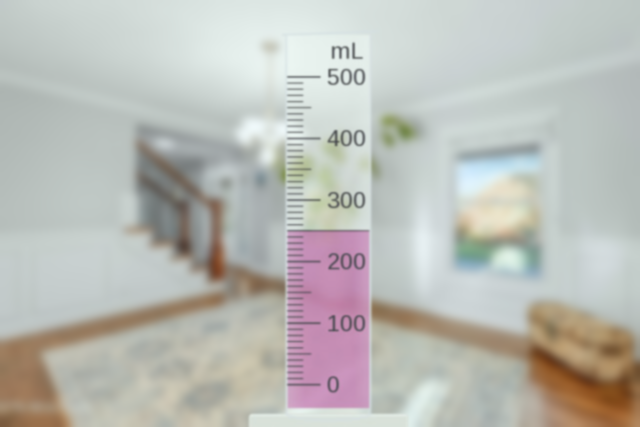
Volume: 250,mL
